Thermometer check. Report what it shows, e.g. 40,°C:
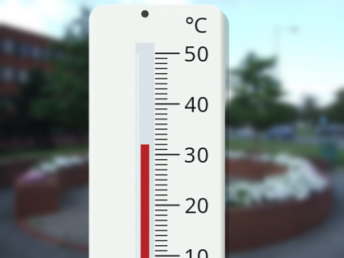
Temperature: 32,°C
